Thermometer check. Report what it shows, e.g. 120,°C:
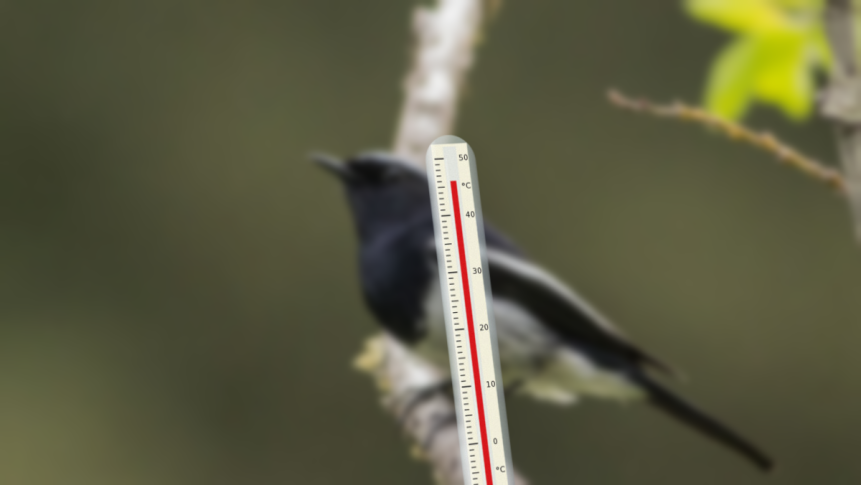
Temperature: 46,°C
